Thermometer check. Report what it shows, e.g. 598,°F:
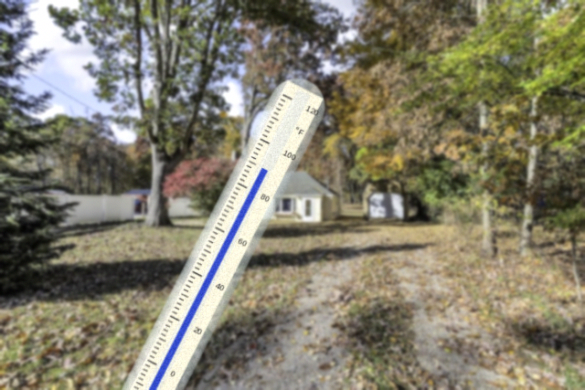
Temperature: 90,°F
